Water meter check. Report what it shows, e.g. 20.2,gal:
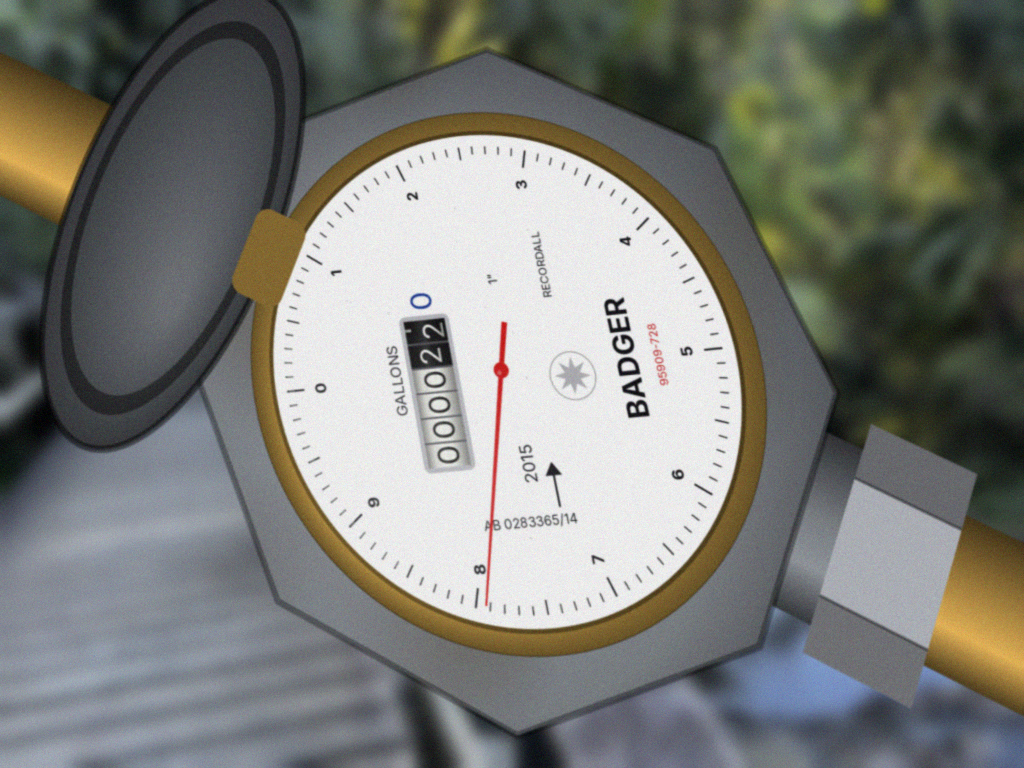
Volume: 217.9,gal
